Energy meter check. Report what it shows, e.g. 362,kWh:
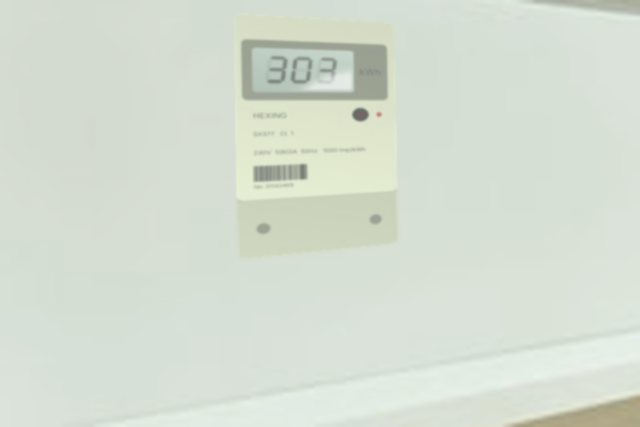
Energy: 303,kWh
